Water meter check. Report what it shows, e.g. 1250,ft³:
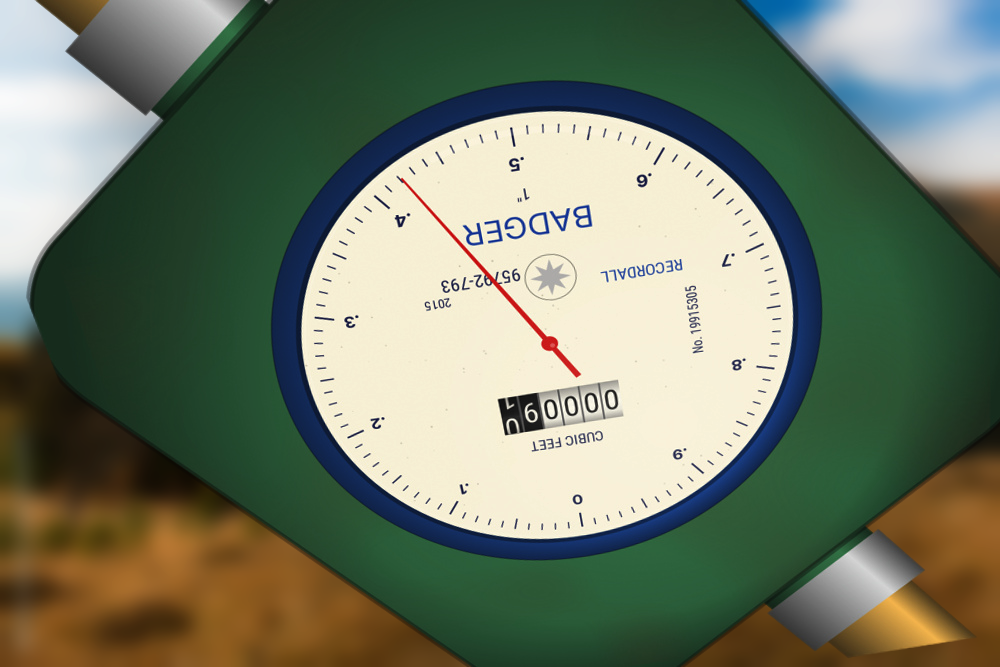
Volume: 90.42,ft³
